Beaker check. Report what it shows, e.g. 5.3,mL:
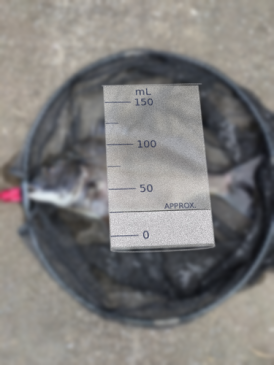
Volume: 25,mL
